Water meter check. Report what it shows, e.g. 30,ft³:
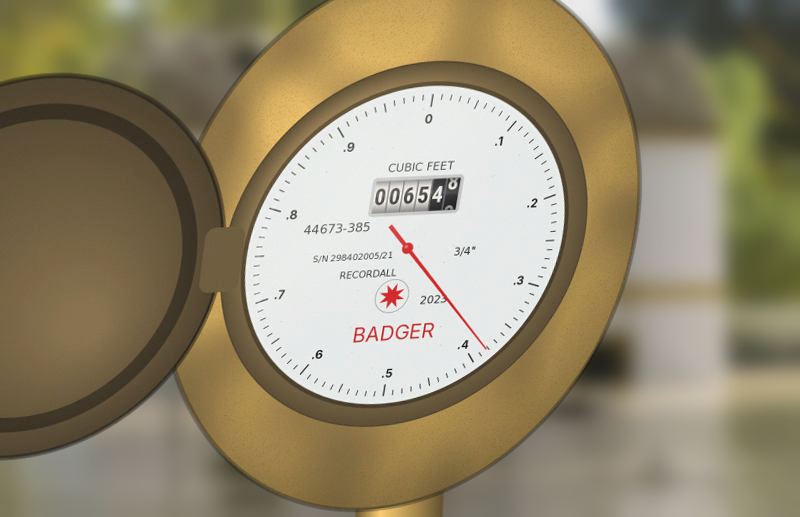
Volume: 6548.38,ft³
